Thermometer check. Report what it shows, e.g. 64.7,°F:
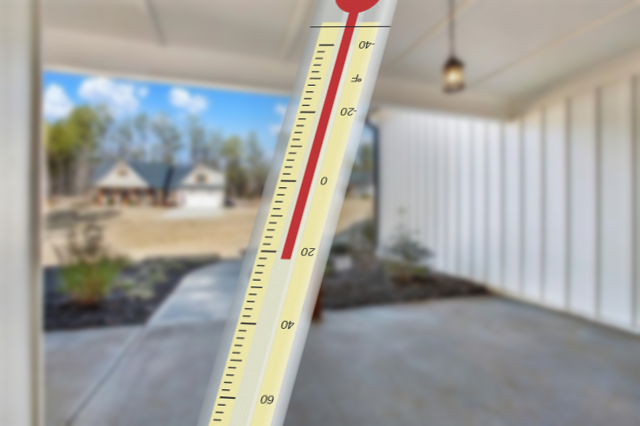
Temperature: 22,°F
